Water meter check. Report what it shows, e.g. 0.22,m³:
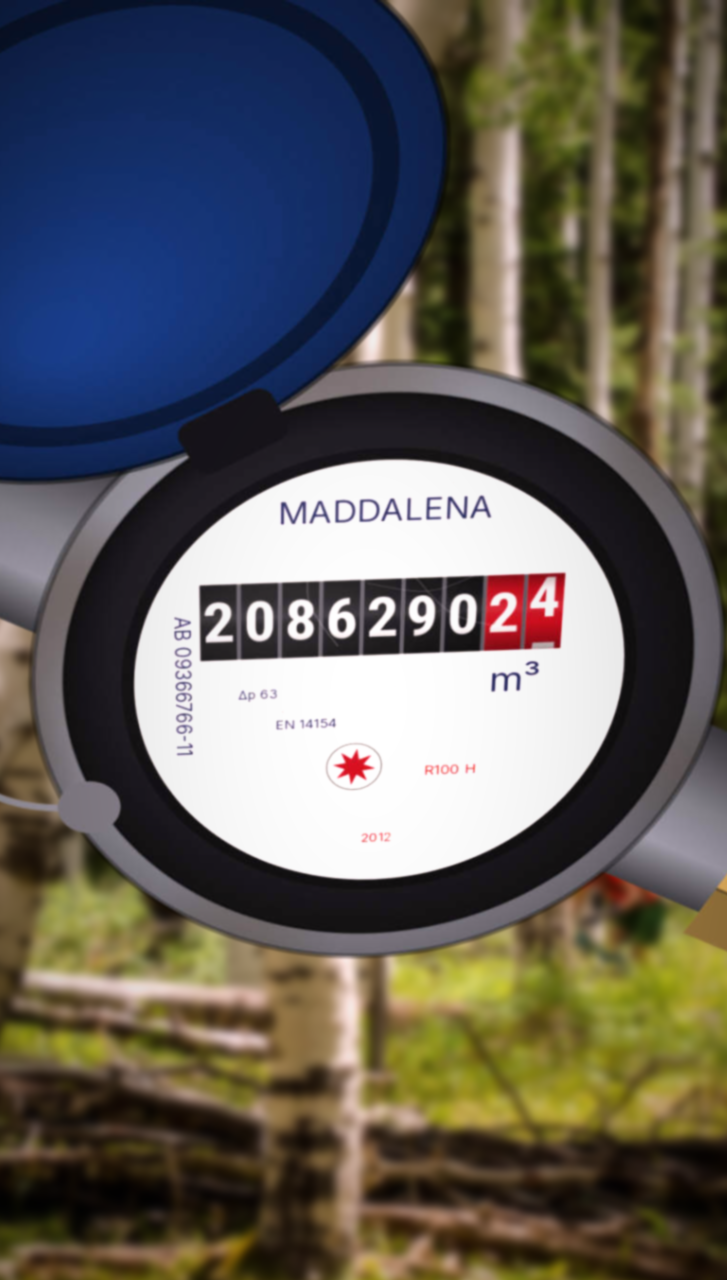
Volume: 2086290.24,m³
